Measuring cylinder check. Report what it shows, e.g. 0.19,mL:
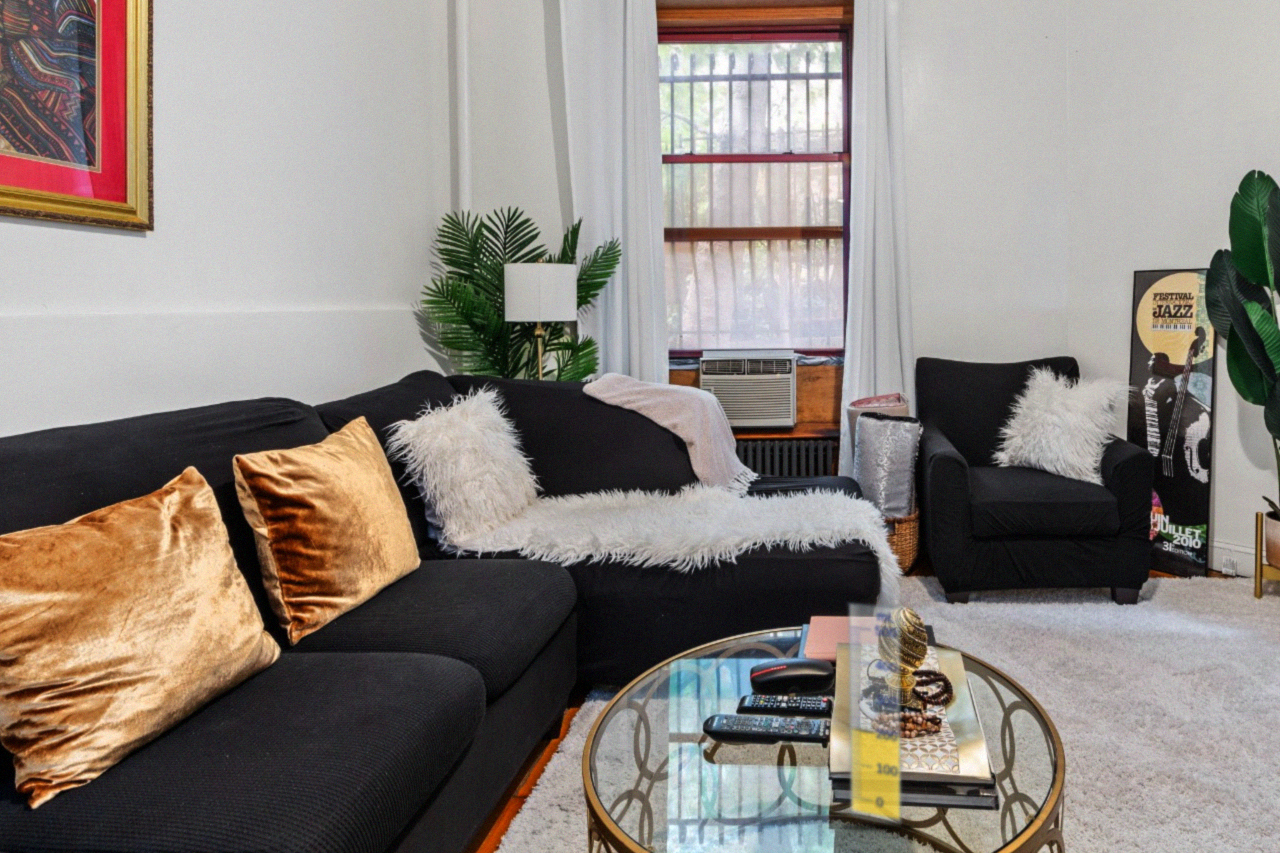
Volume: 200,mL
